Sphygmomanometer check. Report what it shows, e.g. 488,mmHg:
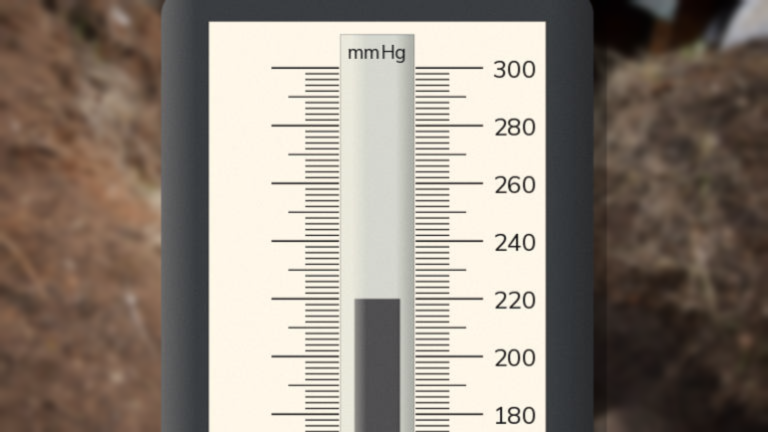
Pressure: 220,mmHg
